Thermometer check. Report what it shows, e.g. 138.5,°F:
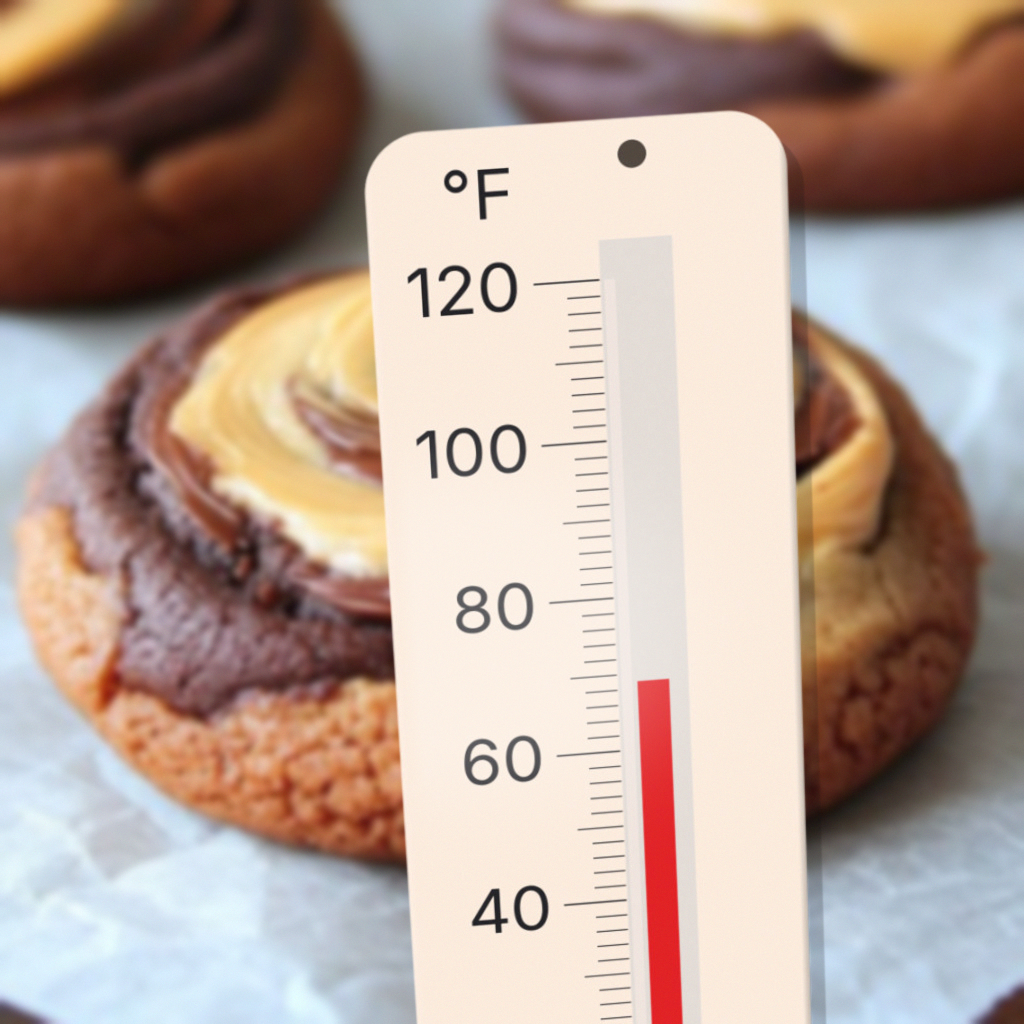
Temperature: 69,°F
